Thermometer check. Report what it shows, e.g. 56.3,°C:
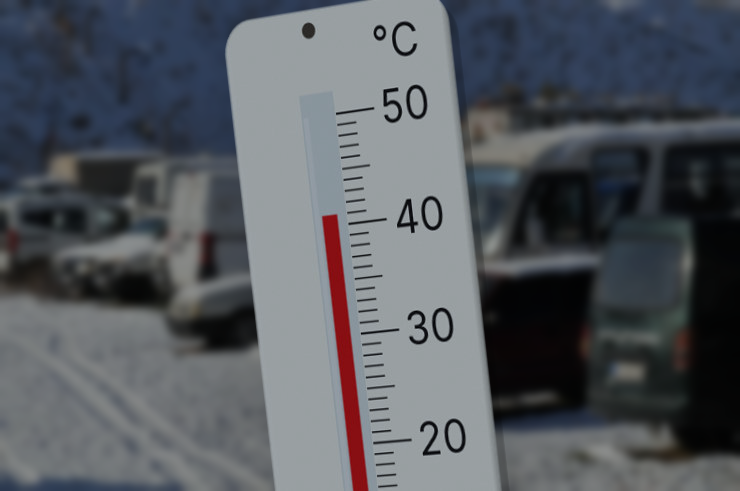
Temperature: 41,°C
